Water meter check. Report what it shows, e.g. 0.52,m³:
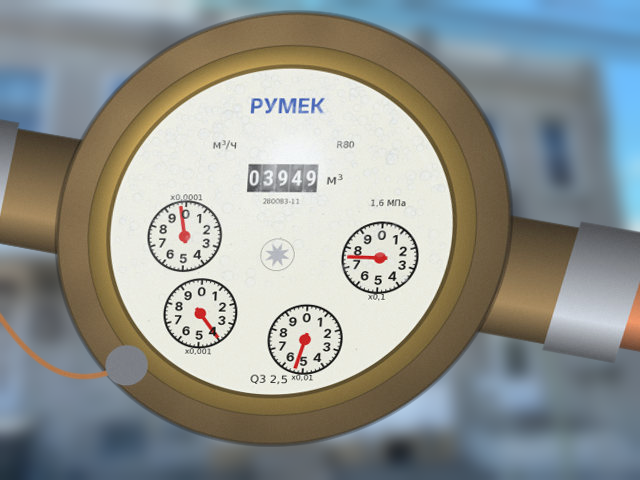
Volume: 3949.7539,m³
